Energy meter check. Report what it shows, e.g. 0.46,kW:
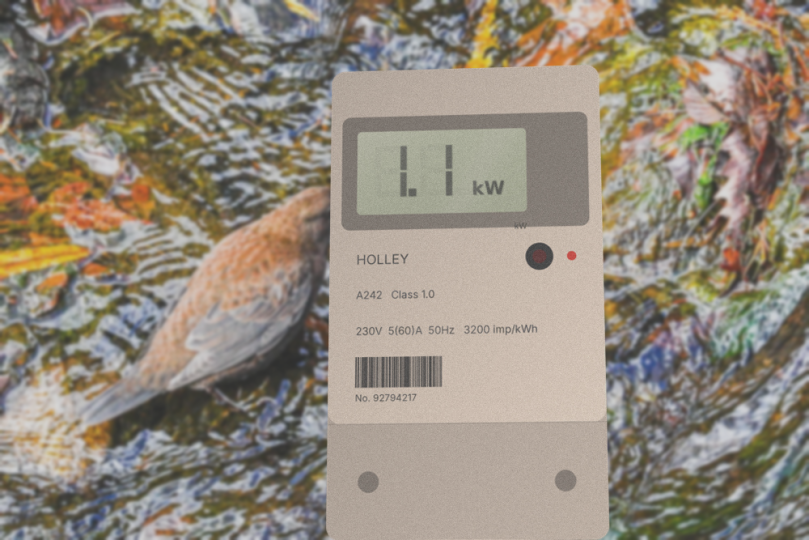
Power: 1.1,kW
